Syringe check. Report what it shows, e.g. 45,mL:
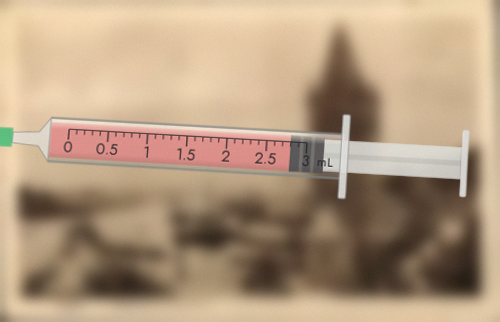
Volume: 2.8,mL
